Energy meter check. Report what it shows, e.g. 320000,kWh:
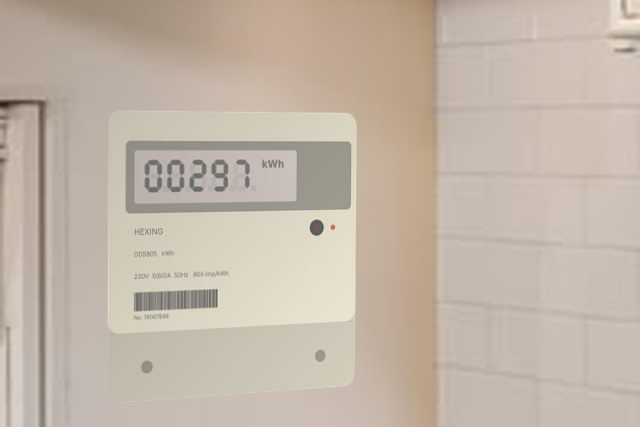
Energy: 297,kWh
